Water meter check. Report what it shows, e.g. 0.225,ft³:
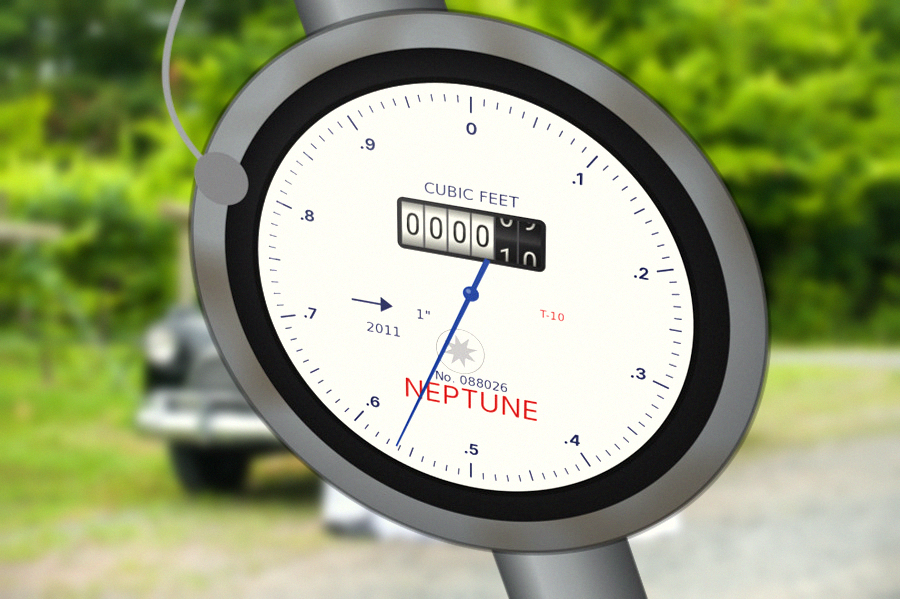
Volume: 9.56,ft³
